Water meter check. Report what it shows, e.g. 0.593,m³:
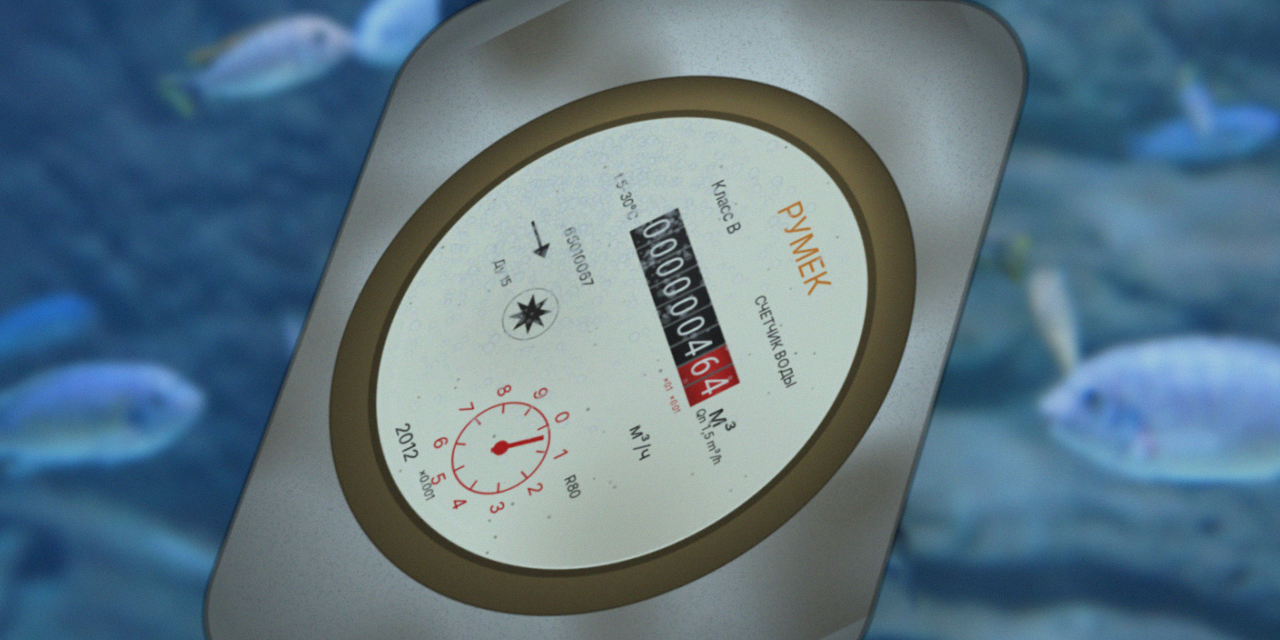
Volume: 4.640,m³
